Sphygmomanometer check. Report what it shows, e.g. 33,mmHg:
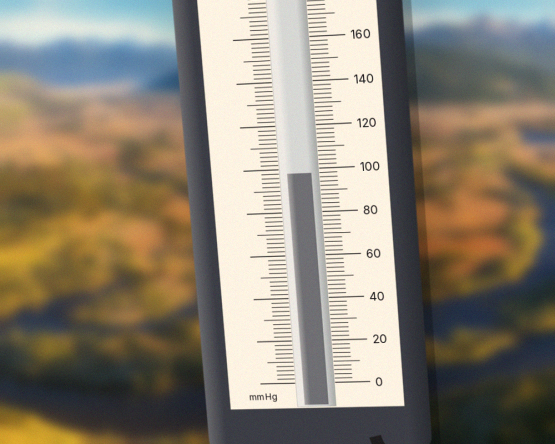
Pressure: 98,mmHg
